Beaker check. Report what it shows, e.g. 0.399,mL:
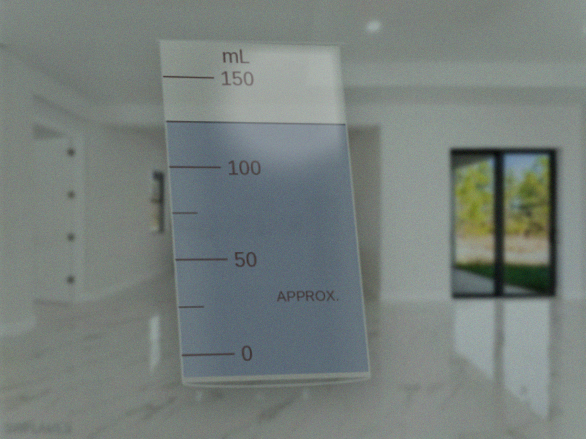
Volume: 125,mL
